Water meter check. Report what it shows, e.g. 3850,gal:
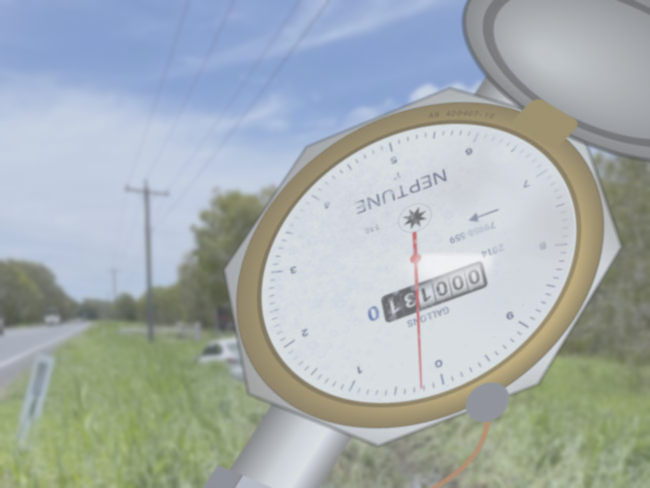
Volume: 1310.2,gal
